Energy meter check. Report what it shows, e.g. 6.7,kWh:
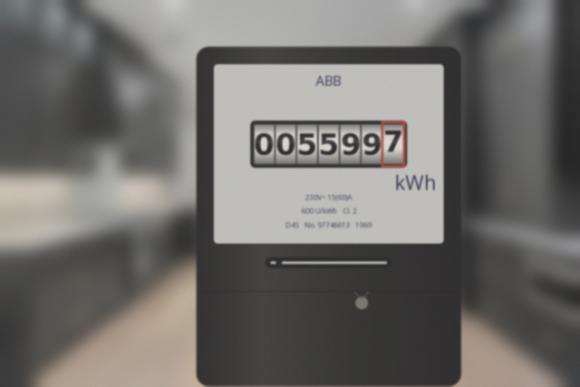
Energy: 5599.7,kWh
